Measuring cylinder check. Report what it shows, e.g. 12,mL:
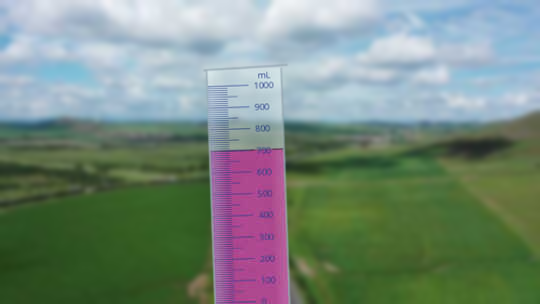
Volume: 700,mL
